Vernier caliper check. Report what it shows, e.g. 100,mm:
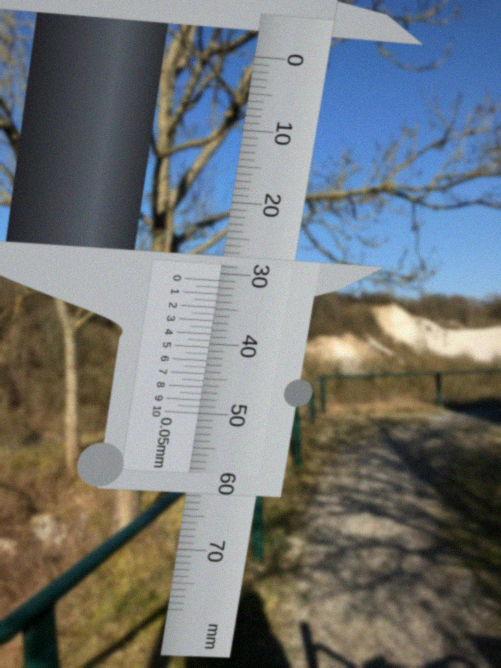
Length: 31.0,mm
